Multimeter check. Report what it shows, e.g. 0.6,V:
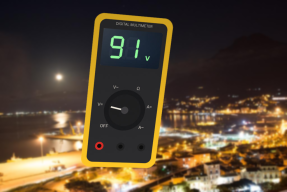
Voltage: 91,V
